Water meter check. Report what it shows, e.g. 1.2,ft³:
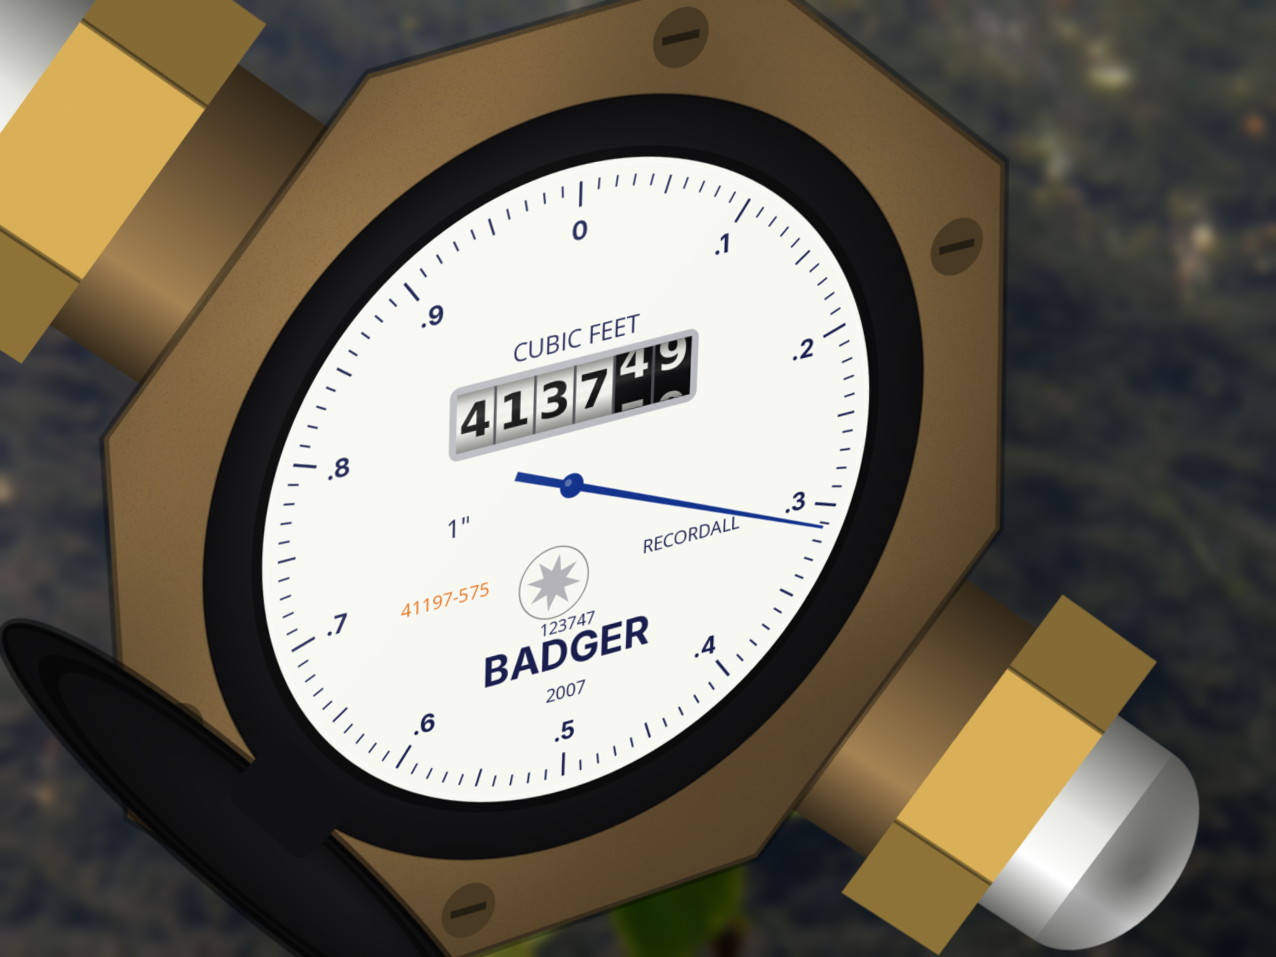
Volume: 413749.31,ft³
